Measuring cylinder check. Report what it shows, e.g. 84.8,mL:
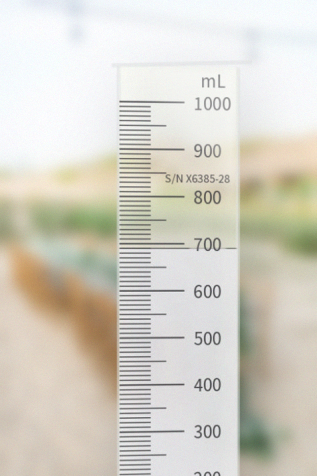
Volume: 690,mL
